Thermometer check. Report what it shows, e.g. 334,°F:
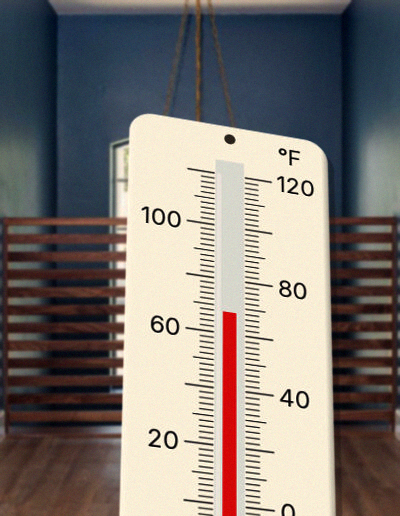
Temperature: 68,°F
